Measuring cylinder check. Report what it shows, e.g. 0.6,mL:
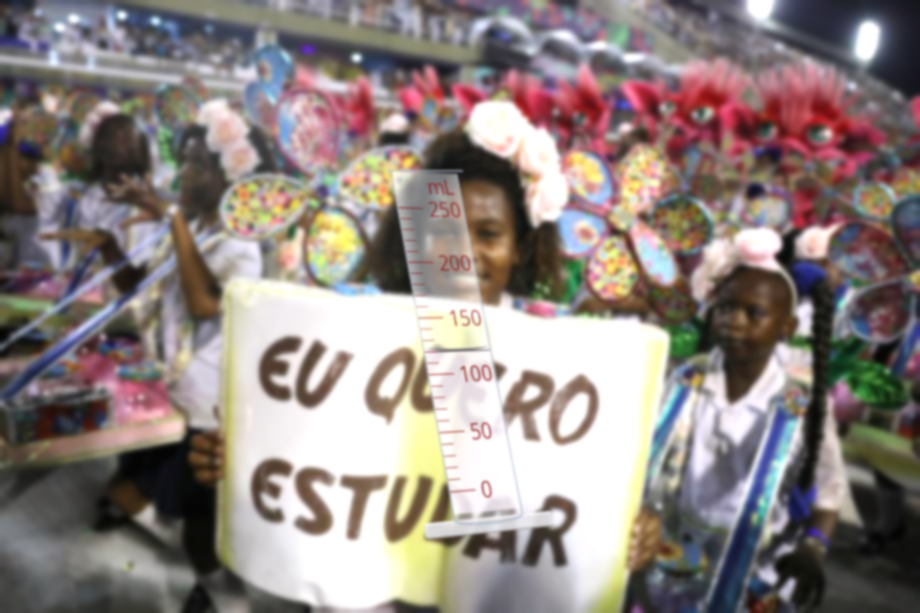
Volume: 120,mL
